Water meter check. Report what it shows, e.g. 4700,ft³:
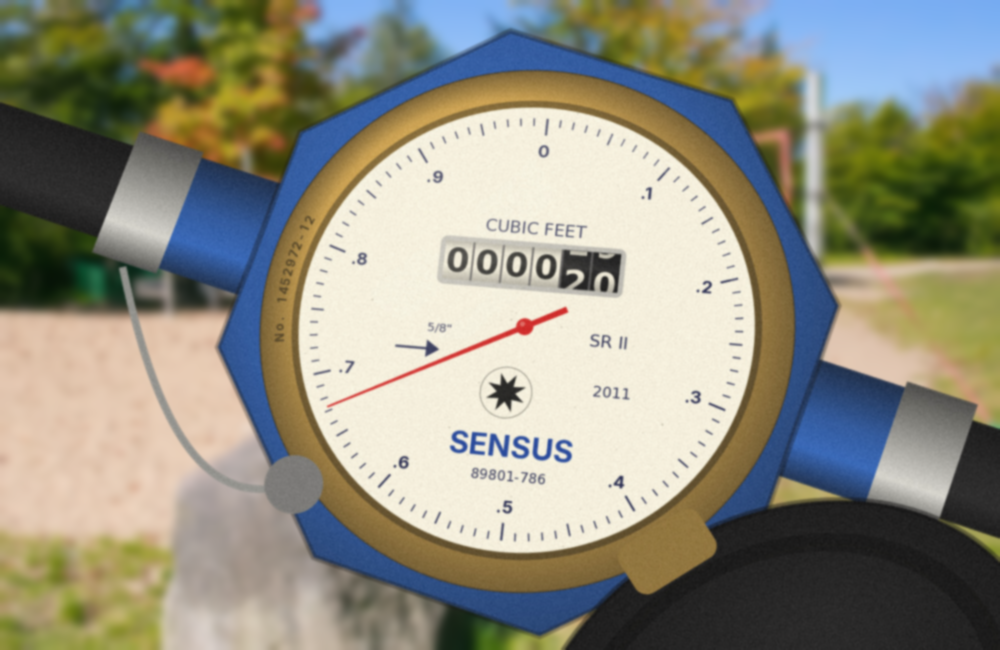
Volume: 19.67,ft³
